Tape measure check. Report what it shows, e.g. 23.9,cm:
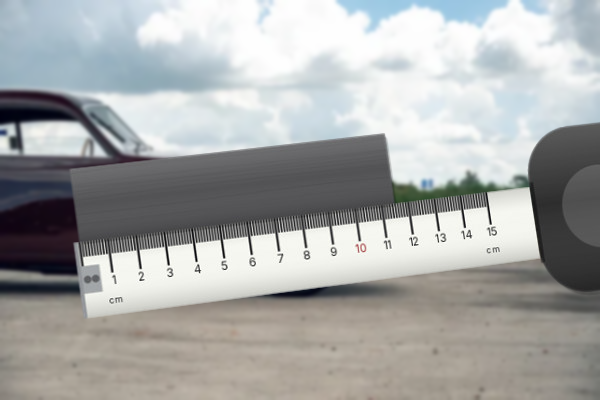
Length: 11.5,cm
